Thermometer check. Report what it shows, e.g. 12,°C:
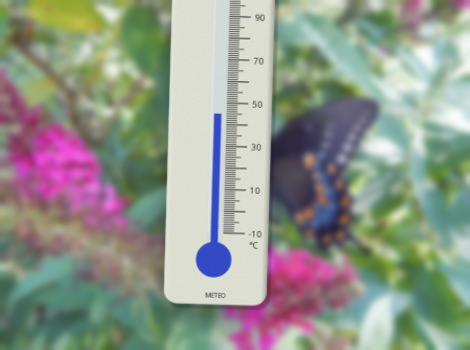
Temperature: 45,°C
